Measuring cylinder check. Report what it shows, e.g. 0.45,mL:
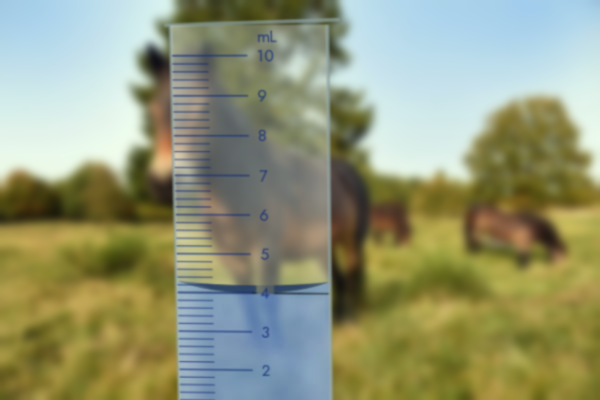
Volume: 4,mL
